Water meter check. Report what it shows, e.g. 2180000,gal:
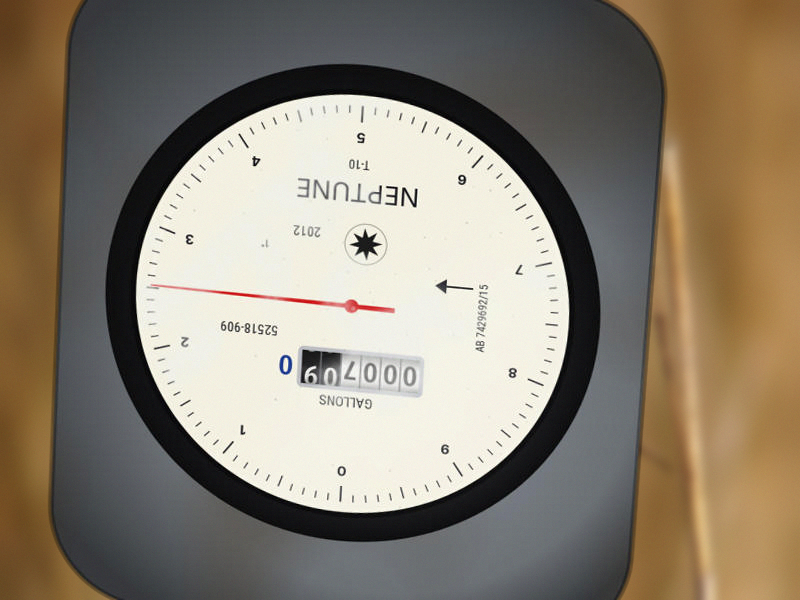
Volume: 7092.5,gal
